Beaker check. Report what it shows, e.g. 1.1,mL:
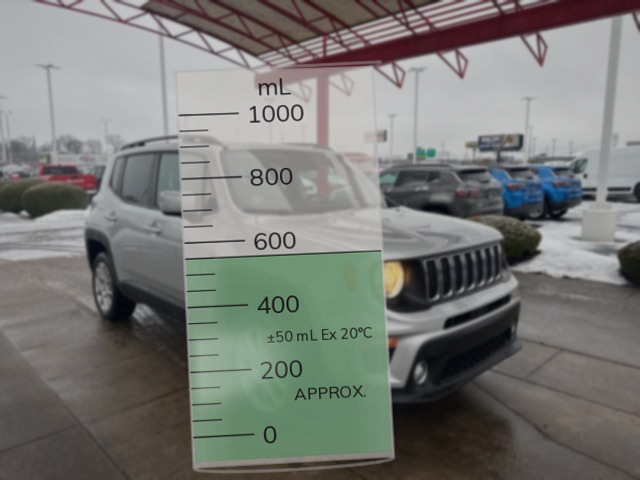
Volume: 550,mL
